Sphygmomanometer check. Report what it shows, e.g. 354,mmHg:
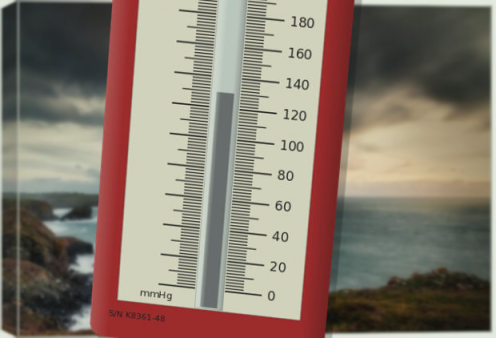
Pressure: 130,mmHg
